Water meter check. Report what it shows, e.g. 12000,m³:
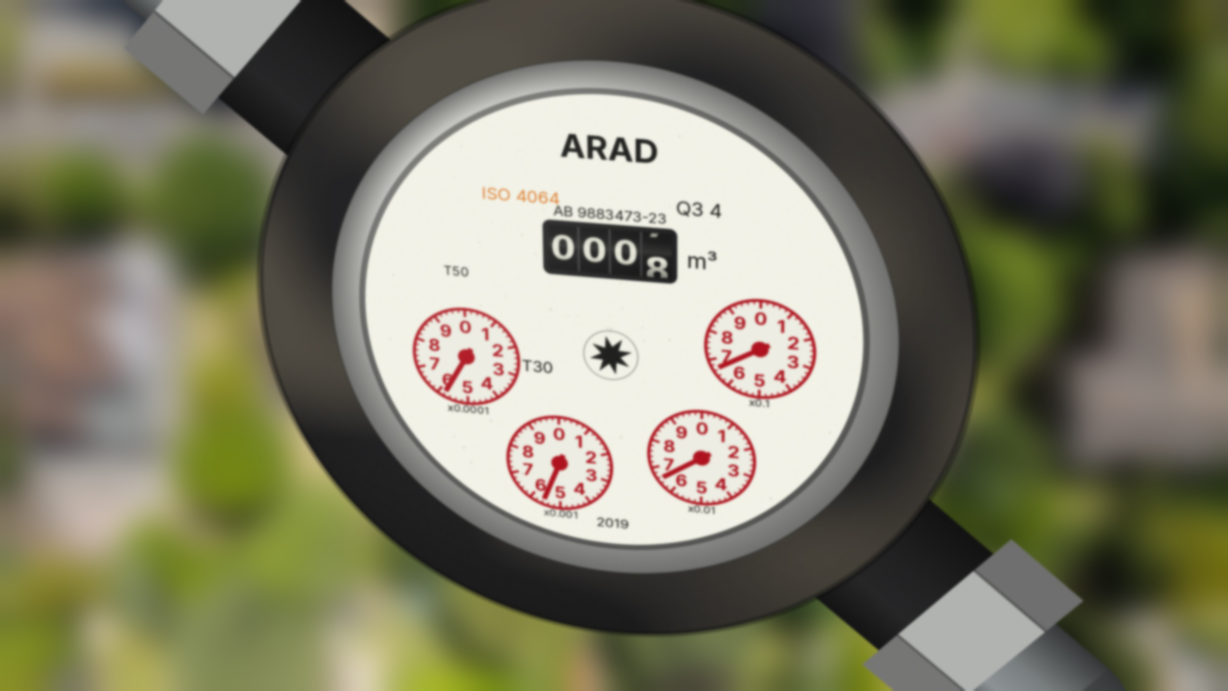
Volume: 7.6655,m³
